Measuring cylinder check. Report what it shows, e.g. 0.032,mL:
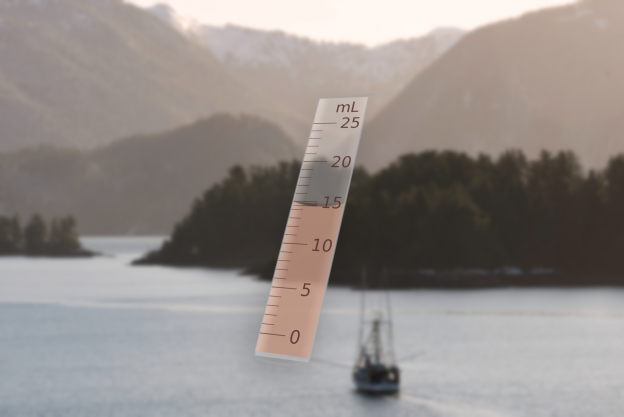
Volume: 14.5,mL
